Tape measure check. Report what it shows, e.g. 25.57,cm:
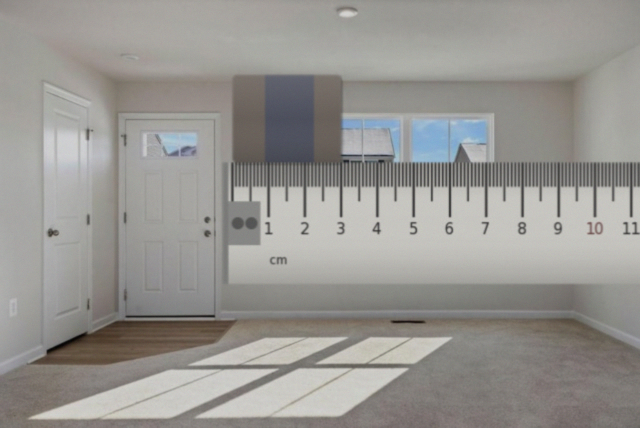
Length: 3,cm
